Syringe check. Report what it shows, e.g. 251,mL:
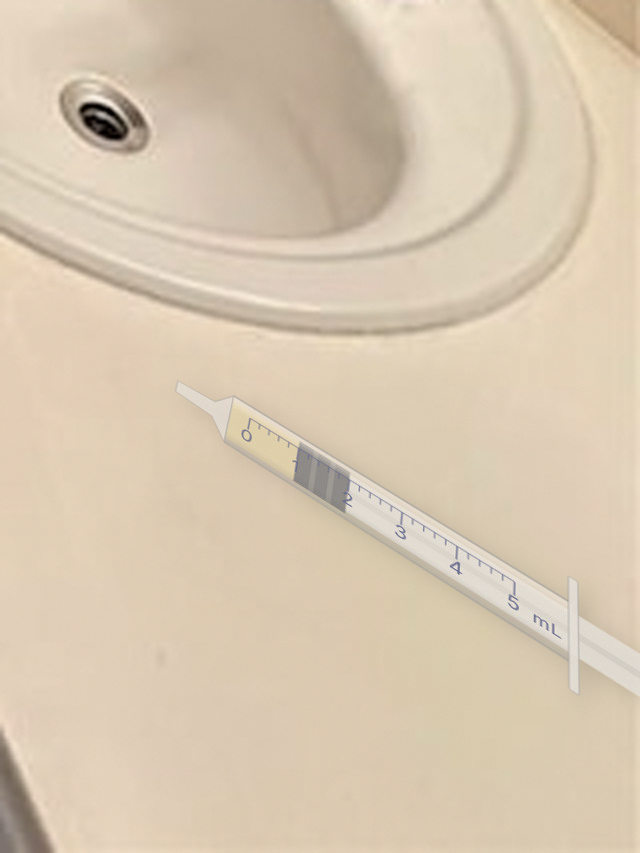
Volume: 1,mL
